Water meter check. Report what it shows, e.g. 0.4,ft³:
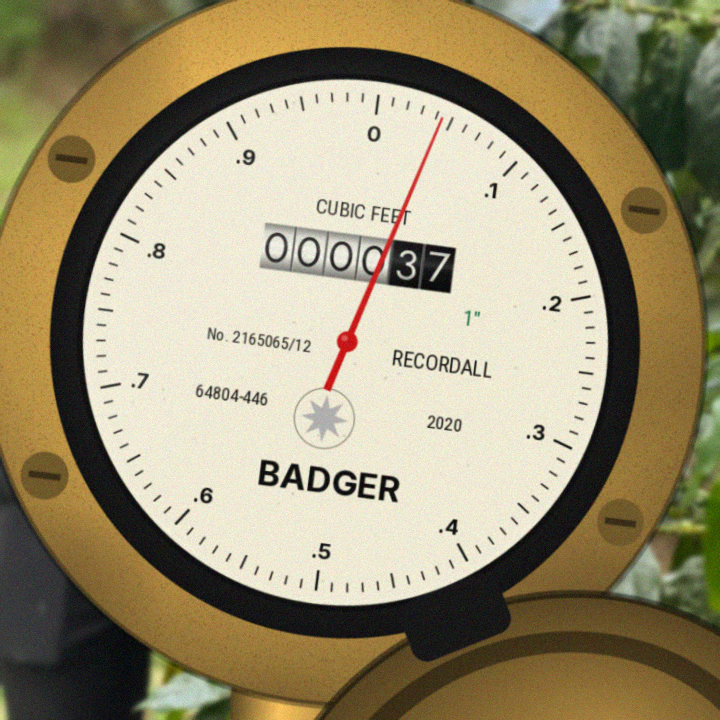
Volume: 37.04,ft³
